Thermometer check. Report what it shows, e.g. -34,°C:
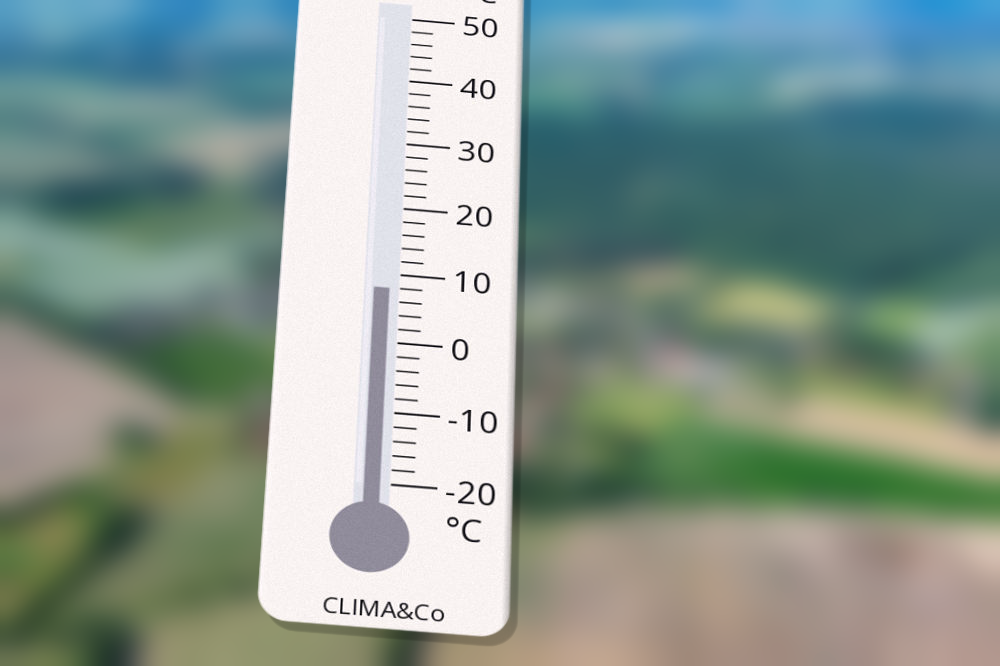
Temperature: 8,°C
